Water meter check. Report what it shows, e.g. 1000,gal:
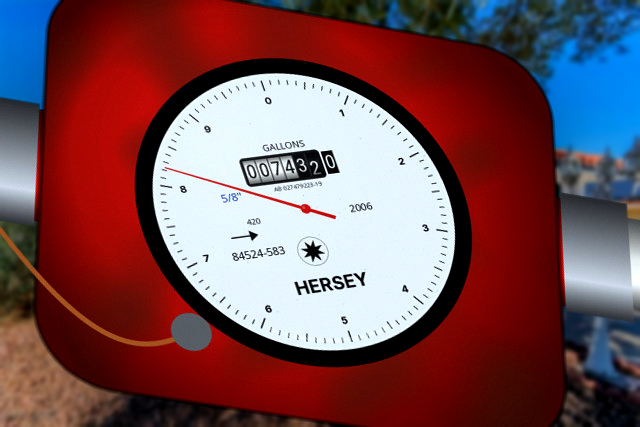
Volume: 74318.2,gal
